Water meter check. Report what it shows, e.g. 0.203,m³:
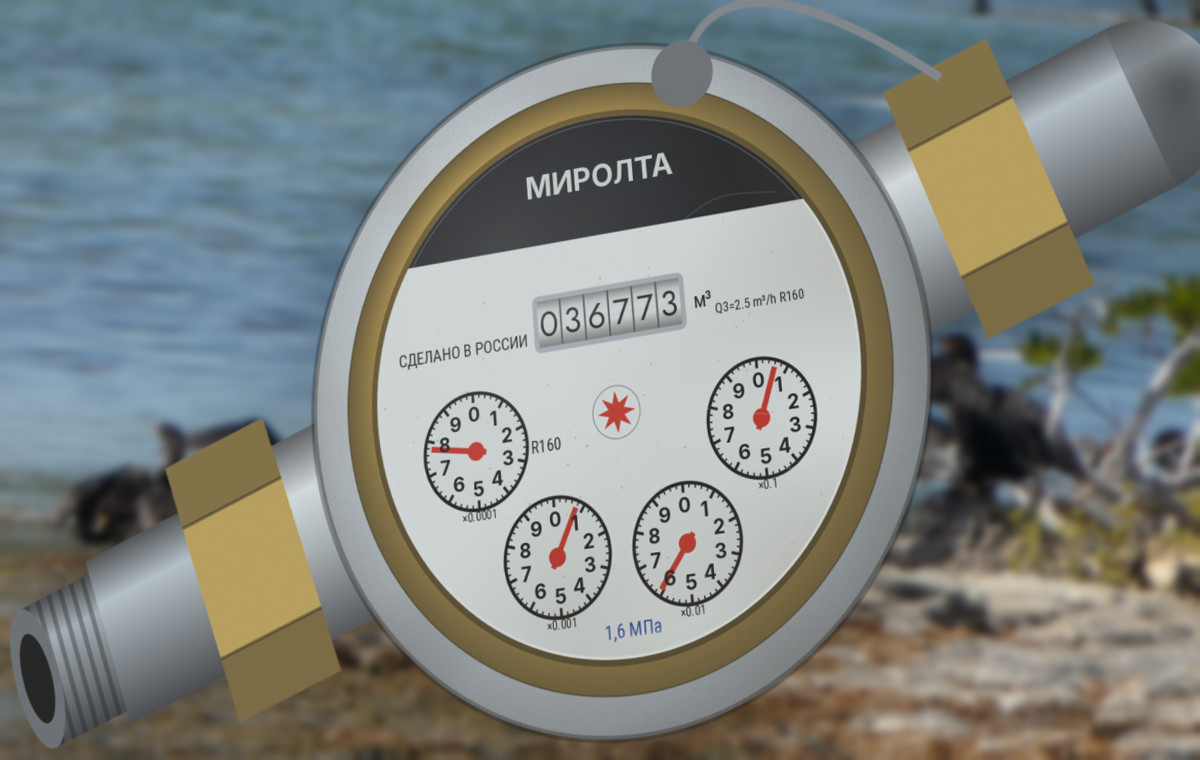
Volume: 36773.0607,m³
